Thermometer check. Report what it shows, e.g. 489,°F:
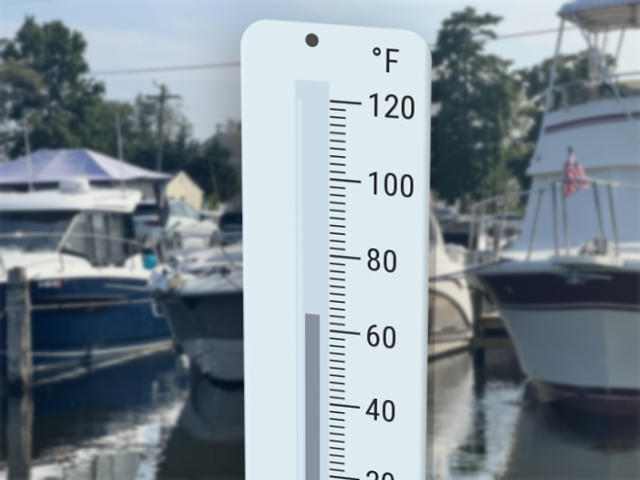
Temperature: 64,°F
